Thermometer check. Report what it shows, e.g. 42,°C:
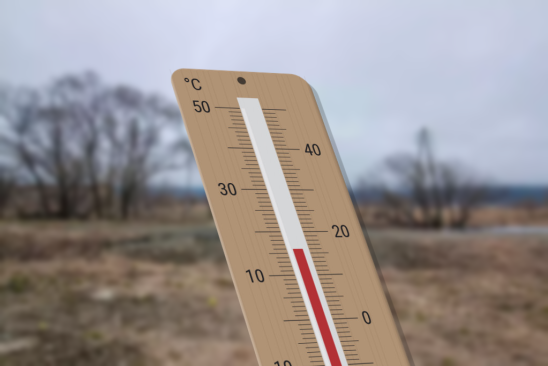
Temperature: 16,°C
